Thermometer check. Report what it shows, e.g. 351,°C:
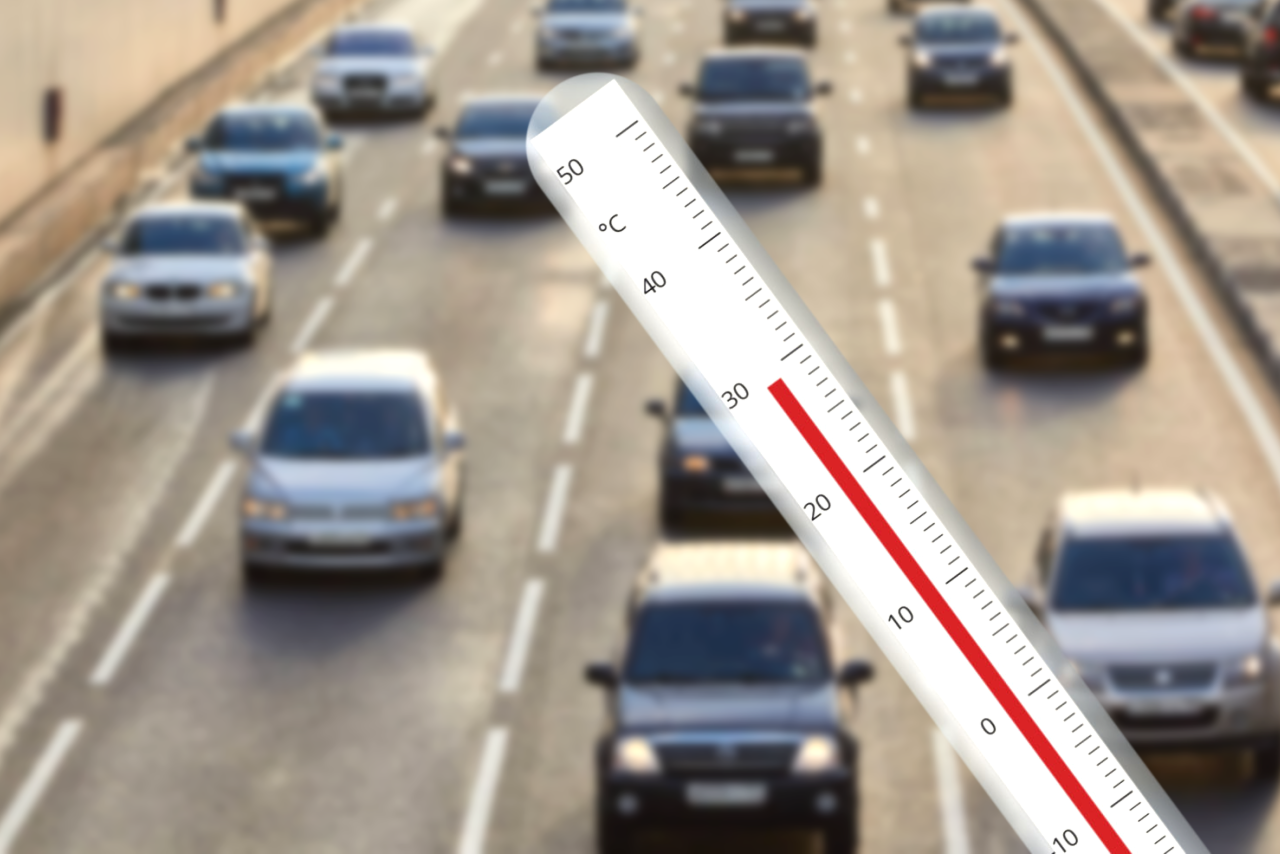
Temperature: 29,°C
